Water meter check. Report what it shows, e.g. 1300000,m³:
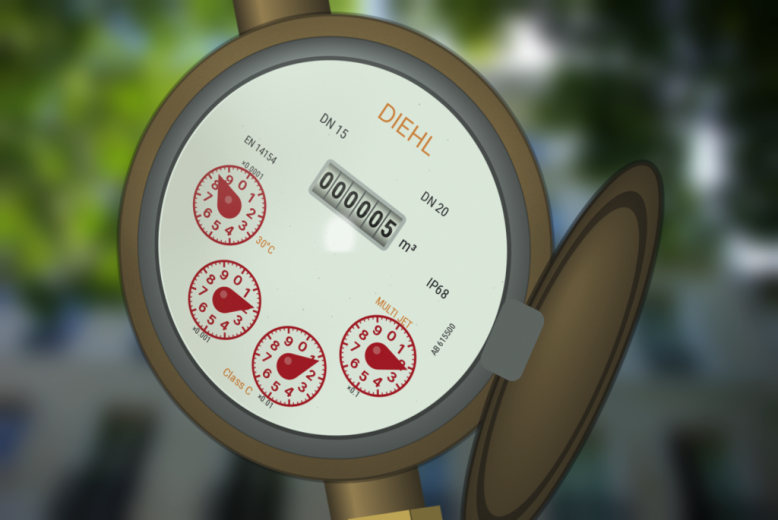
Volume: 5.2118,m³
